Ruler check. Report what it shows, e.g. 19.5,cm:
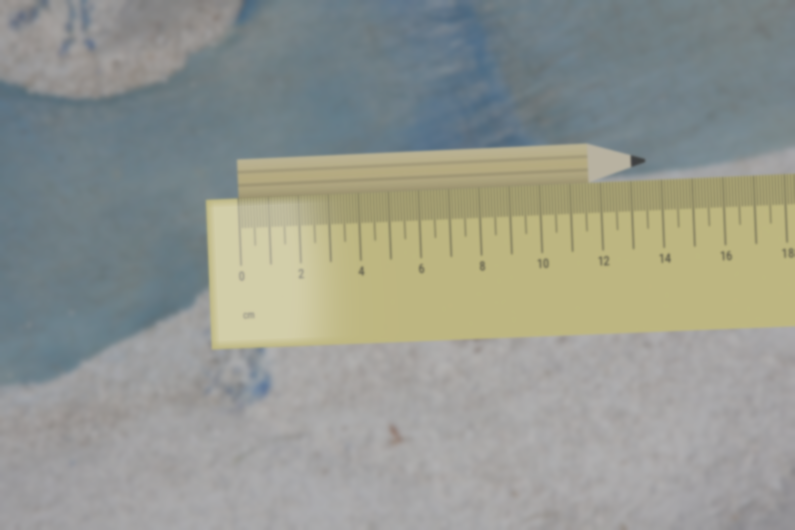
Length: 13.5,cm
